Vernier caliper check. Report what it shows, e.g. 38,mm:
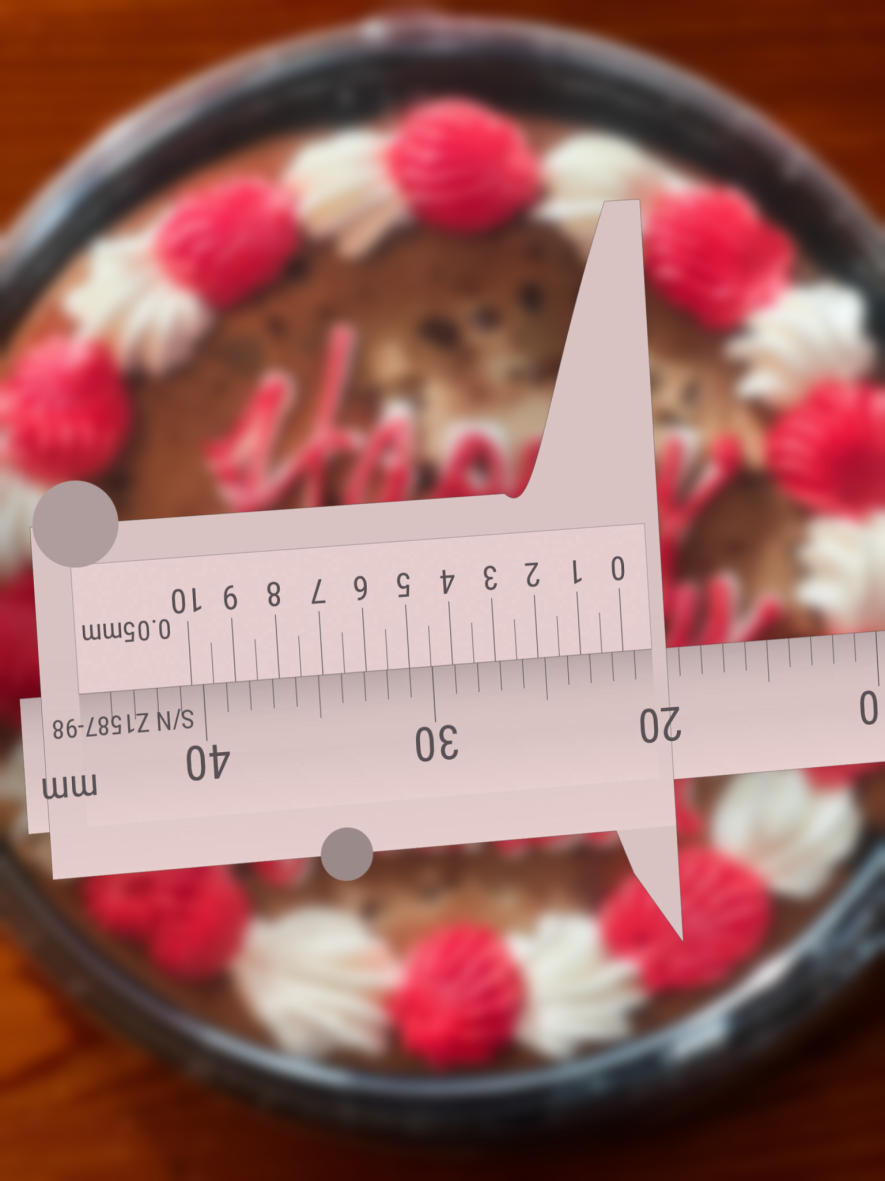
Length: 21.50,mm
